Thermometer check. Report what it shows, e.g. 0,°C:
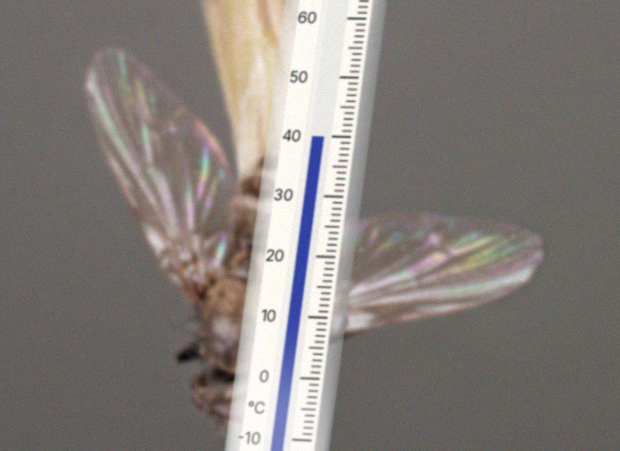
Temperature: 40,°C
